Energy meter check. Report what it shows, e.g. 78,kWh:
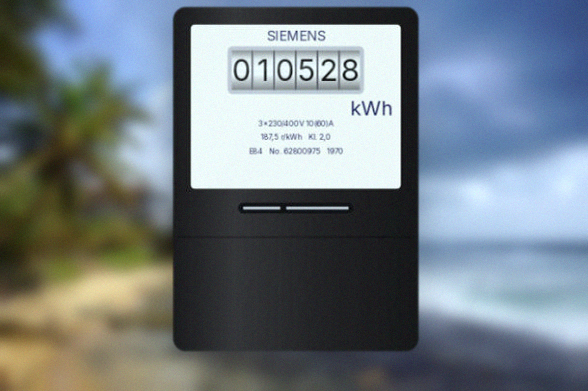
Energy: 10528,kWh
